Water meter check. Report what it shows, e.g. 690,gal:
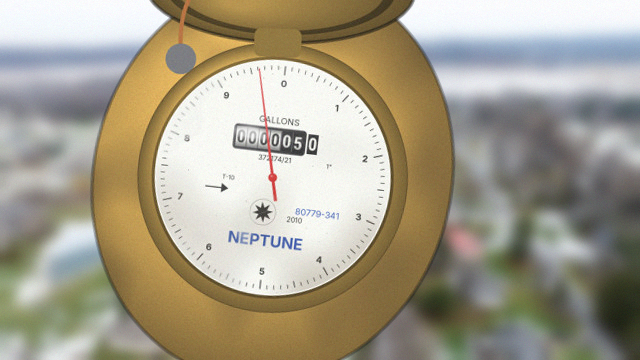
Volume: 49.6,gal
